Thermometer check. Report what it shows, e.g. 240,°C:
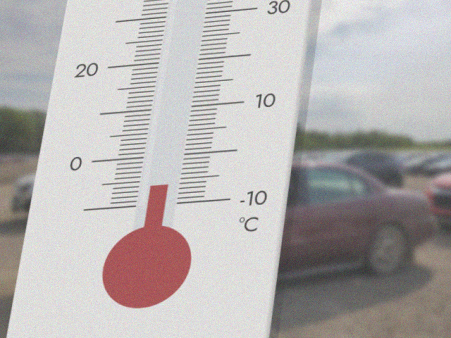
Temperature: -6,°C
